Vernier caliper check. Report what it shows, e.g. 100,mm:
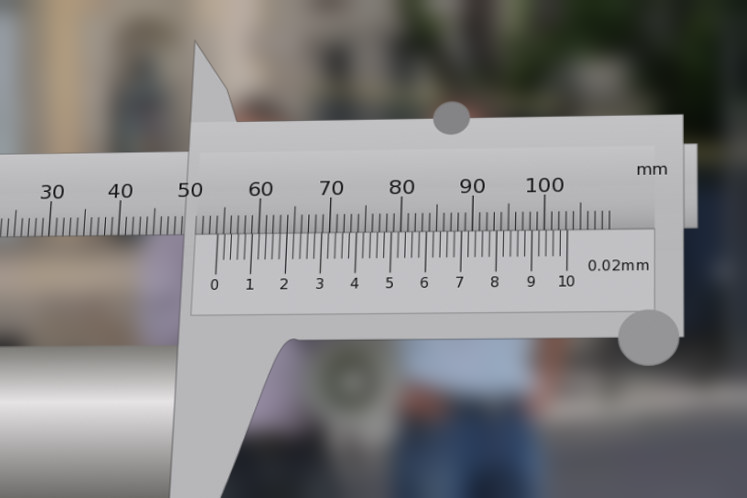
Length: 54.2,mm
